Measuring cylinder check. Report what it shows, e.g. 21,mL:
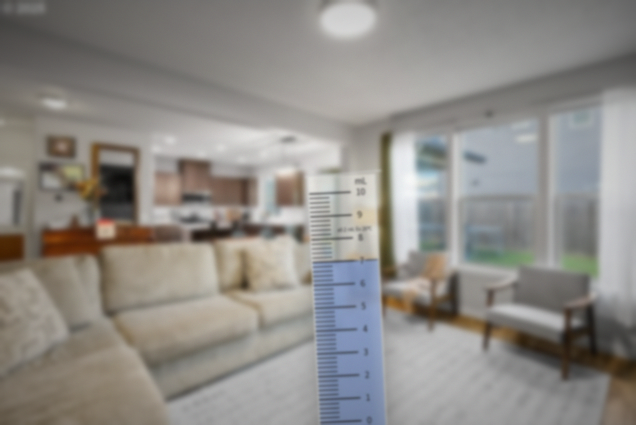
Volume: 7,mL
